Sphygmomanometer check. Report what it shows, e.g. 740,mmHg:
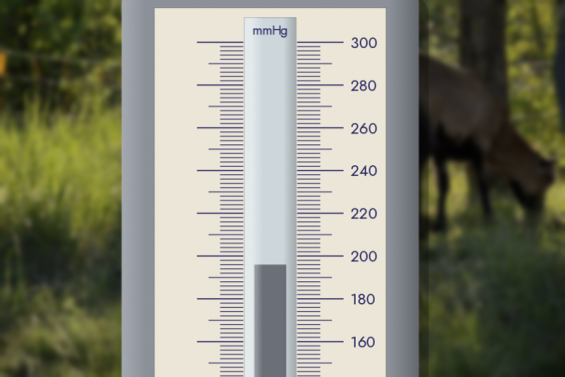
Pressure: 196,mmHg
